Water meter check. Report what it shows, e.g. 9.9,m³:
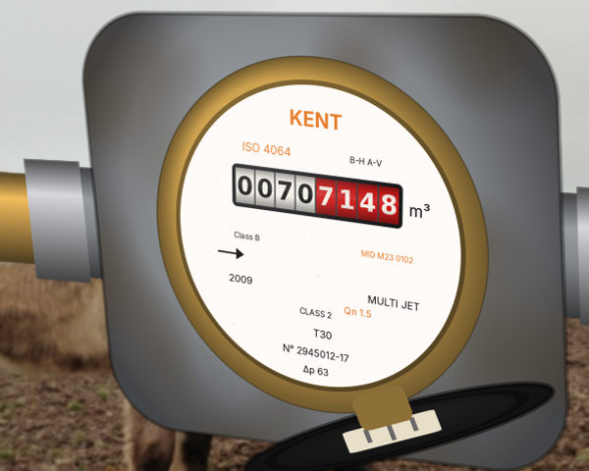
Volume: 70.7148,m³
